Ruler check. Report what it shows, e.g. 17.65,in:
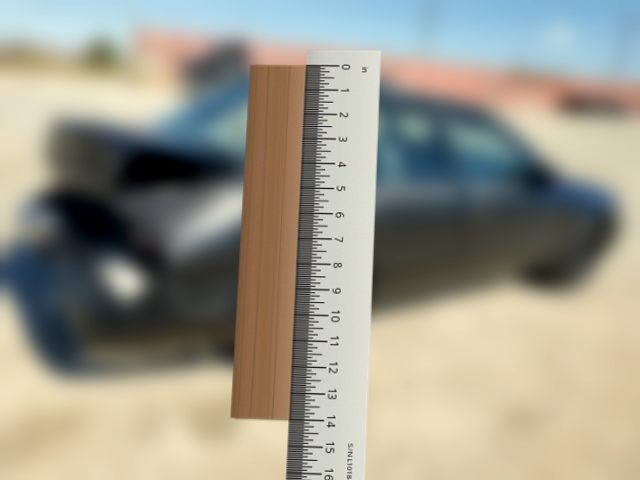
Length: 14,in
